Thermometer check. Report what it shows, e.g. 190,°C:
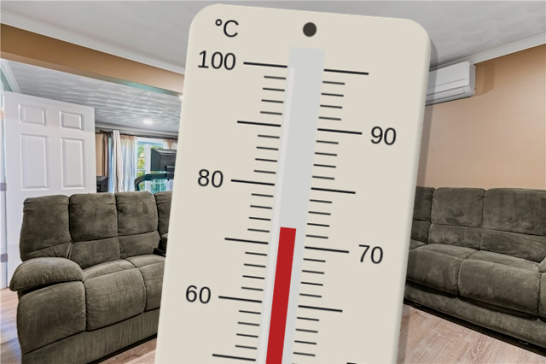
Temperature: 73,°C
